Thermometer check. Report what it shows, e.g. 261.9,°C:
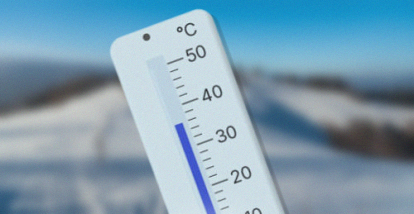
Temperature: 36,°C
